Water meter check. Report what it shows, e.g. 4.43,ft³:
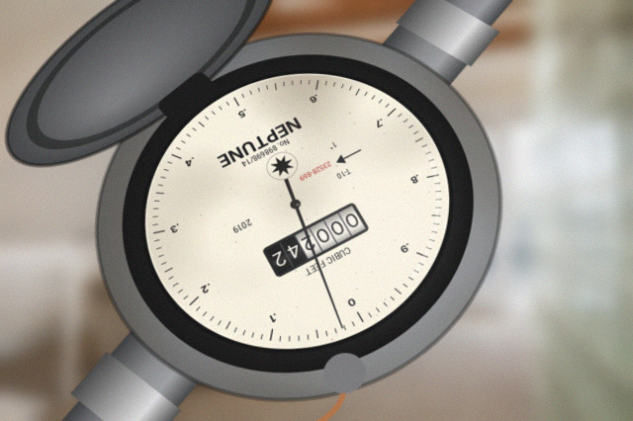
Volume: 242.02,ft³
